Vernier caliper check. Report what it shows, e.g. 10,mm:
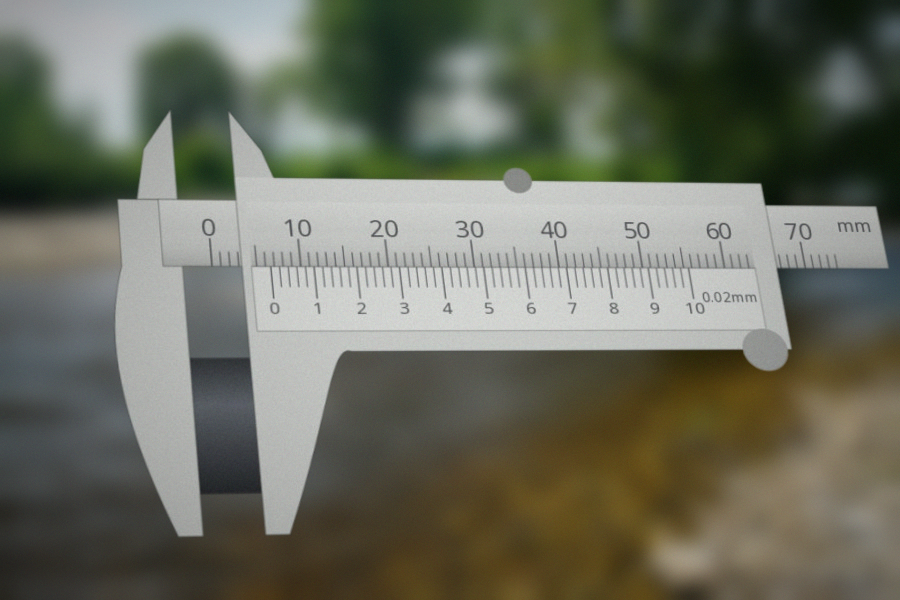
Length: 6.6,mm
